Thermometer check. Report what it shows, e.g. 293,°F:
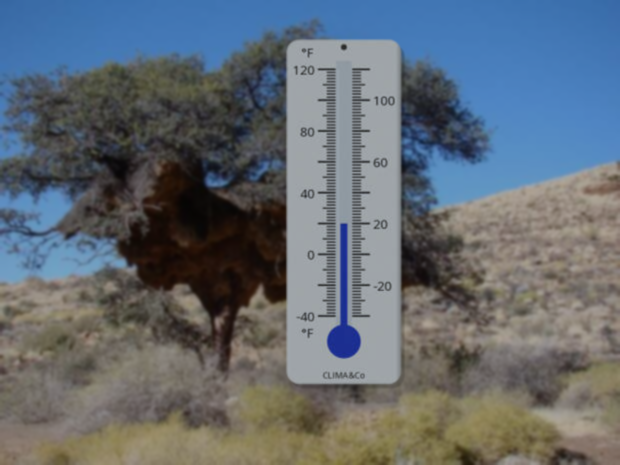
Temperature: 20,°F
